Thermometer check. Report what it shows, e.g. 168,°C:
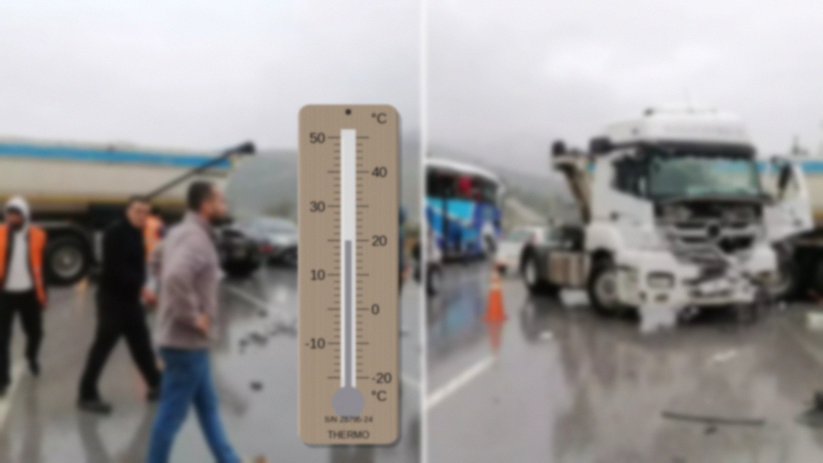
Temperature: 20,°C
